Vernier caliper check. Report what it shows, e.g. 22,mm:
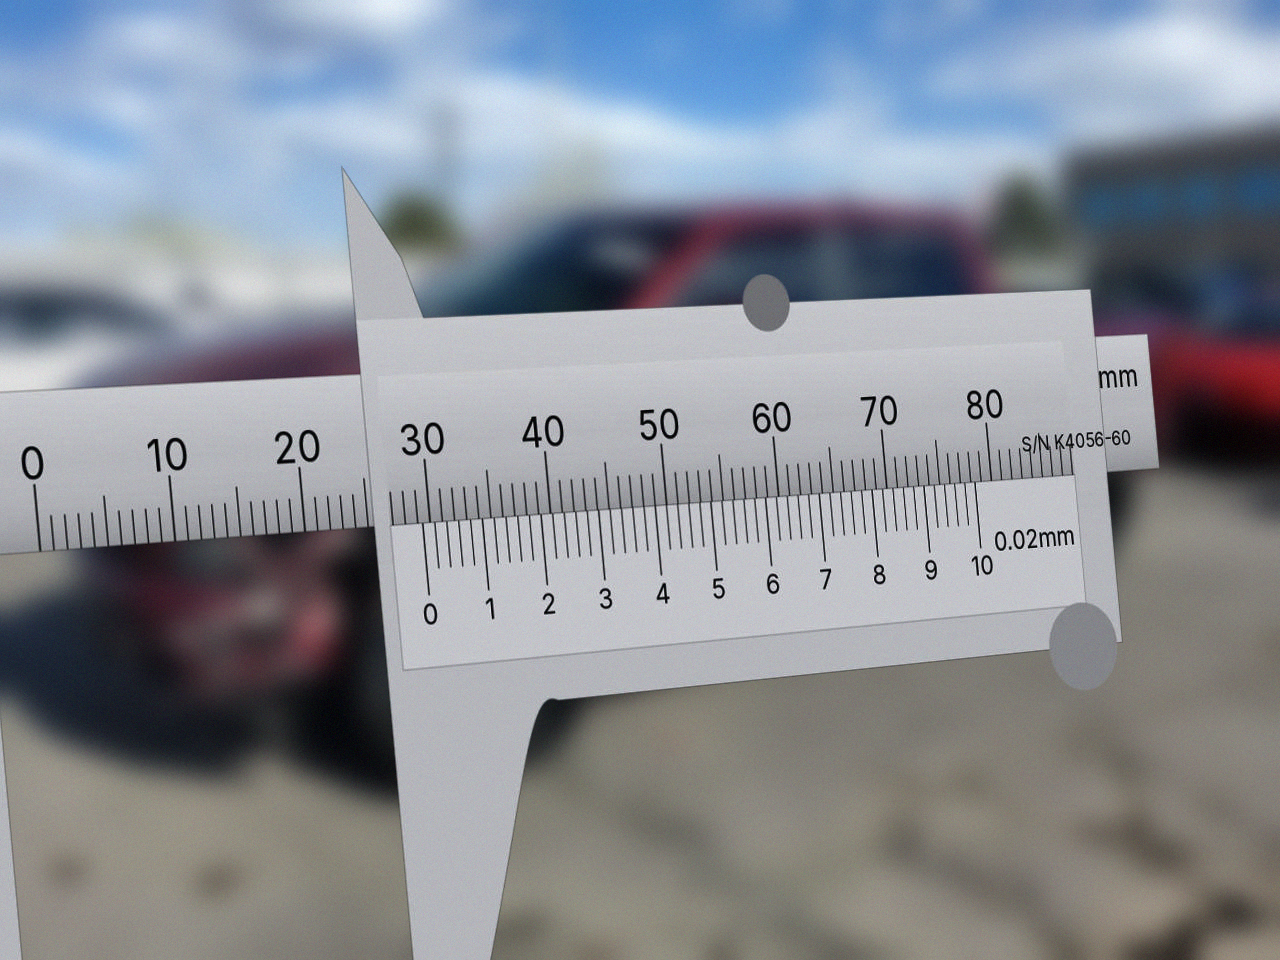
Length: 29.4,mm
